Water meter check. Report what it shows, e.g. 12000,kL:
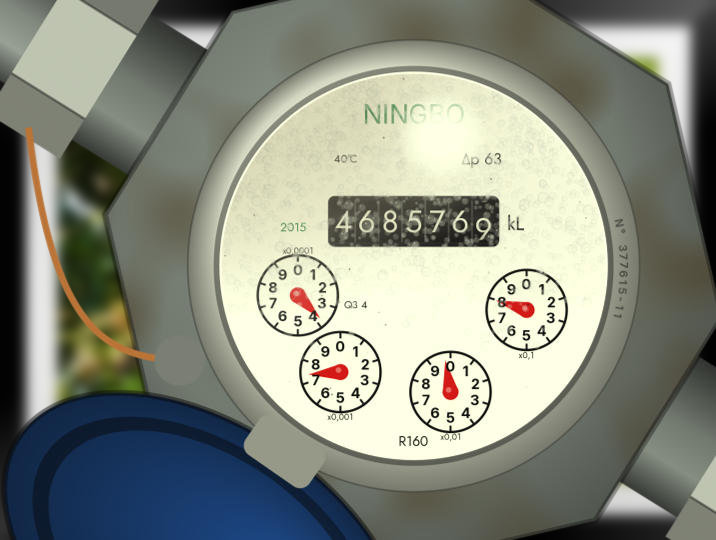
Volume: 4685768.7973,kL
